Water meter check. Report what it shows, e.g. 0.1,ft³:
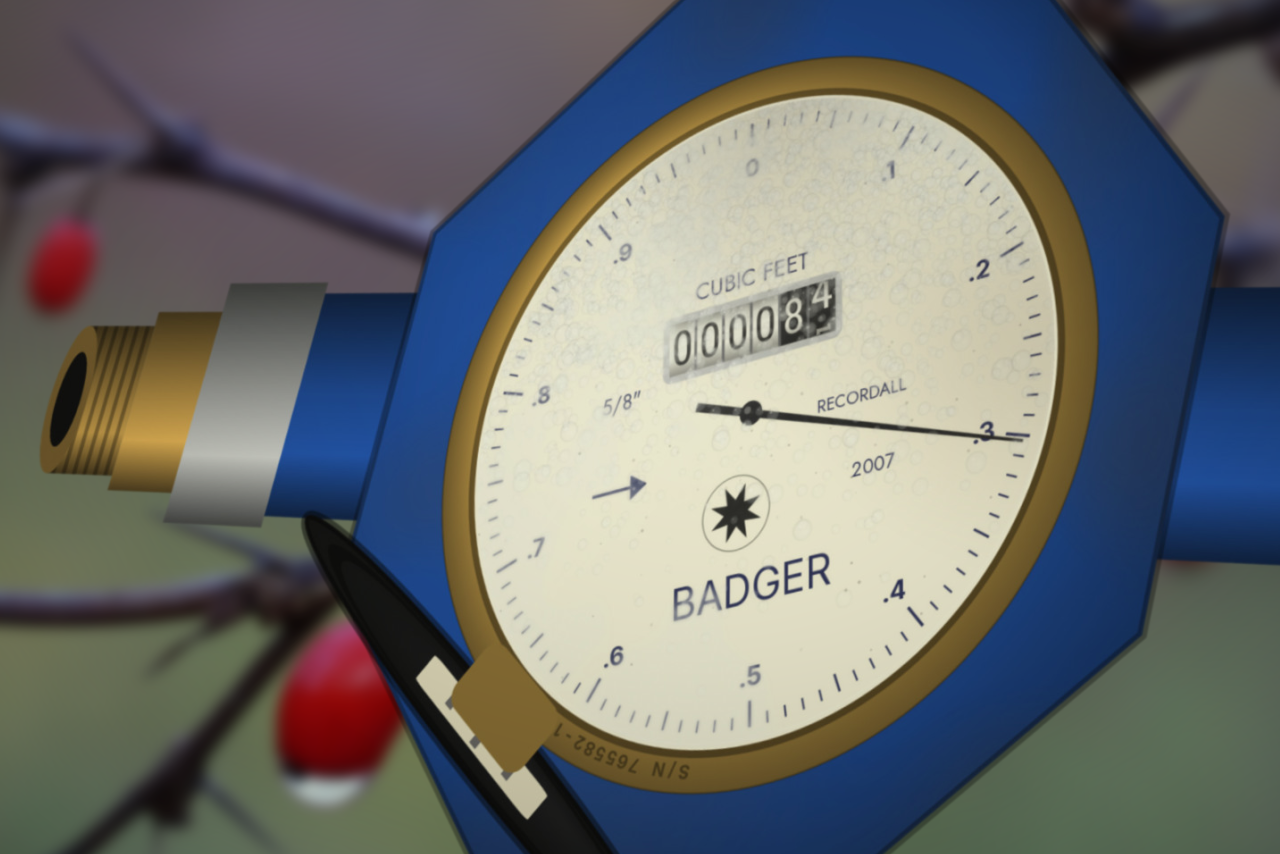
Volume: 84.30,ft³
